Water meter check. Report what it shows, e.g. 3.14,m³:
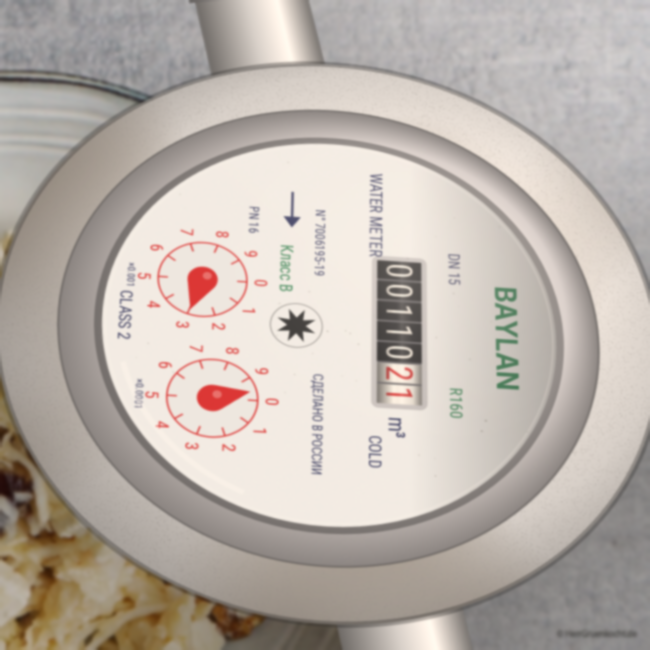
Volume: 110.2129,m³
